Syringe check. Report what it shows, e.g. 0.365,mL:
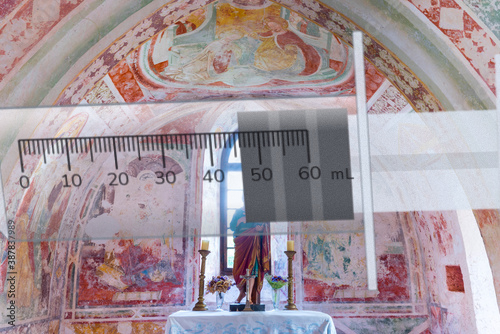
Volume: 46,mL
